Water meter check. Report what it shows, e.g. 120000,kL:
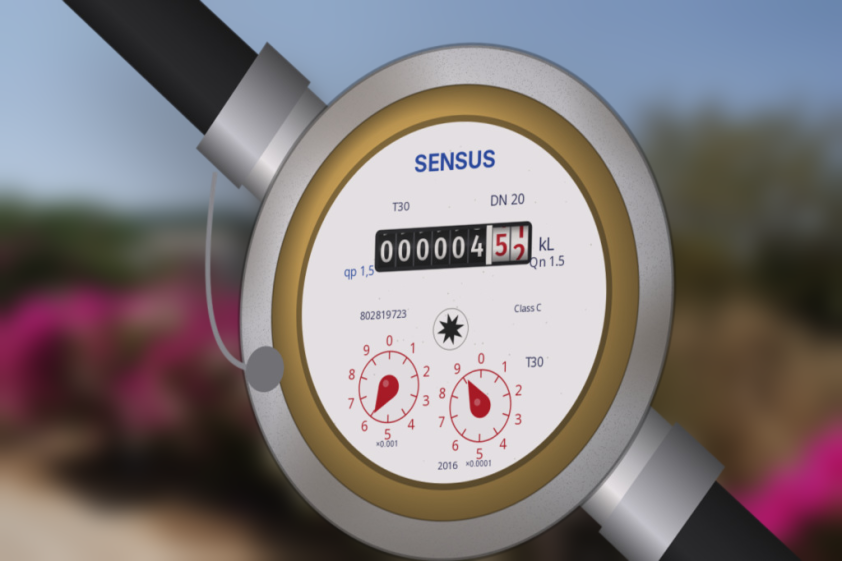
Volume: 4.5159,kL
